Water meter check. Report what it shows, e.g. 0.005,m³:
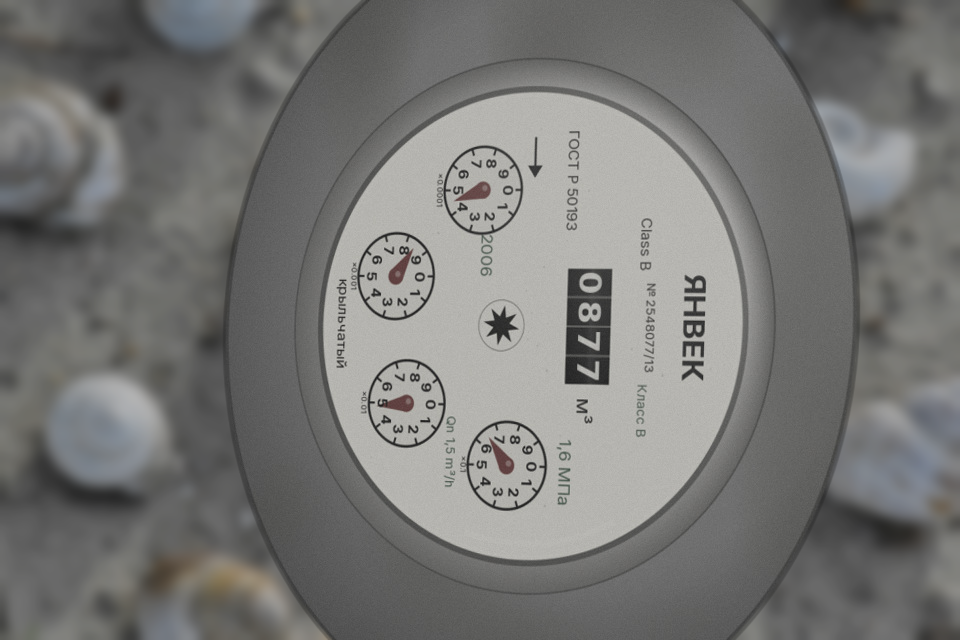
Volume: 877.6484,m³
